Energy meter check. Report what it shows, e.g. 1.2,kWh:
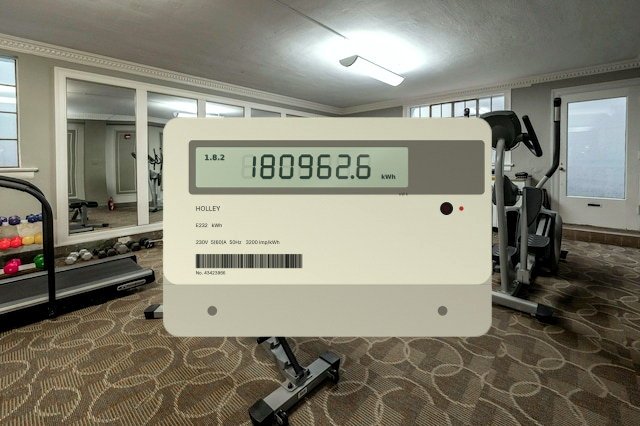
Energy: 180962.6,kWh
